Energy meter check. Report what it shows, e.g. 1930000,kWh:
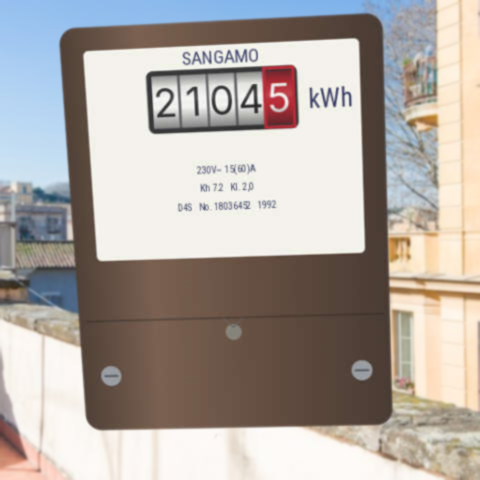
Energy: 2104.5,kWh
